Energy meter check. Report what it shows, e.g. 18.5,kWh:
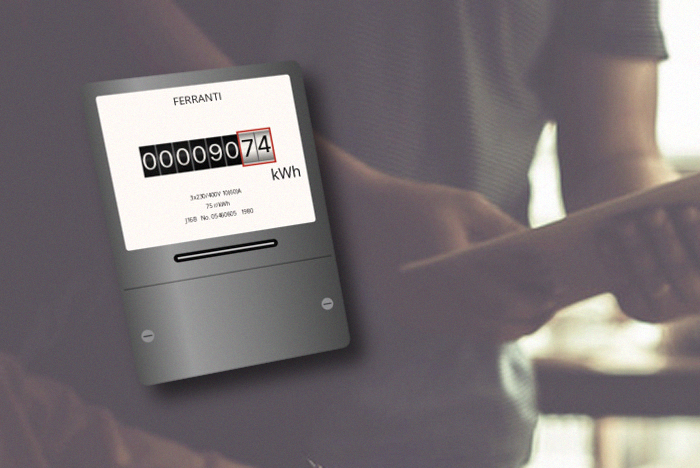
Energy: 90.74,kWh
